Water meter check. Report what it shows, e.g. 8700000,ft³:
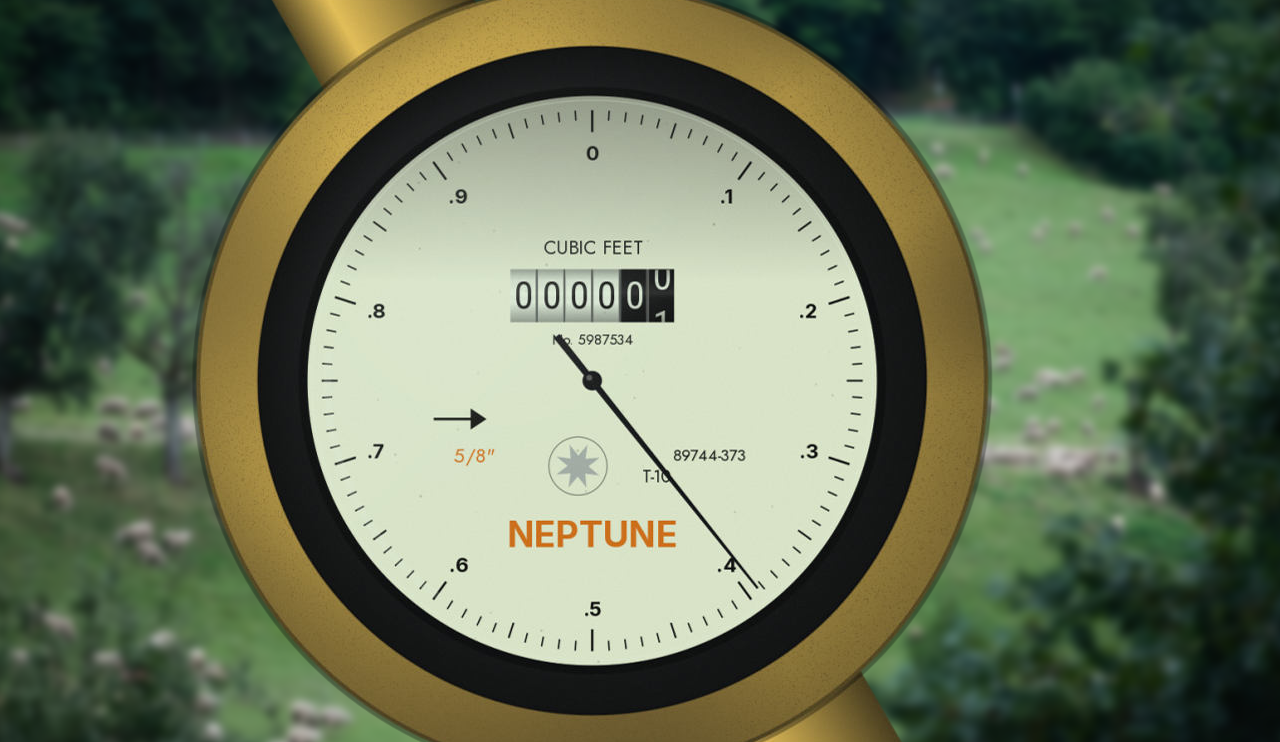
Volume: 0.39,ft³
